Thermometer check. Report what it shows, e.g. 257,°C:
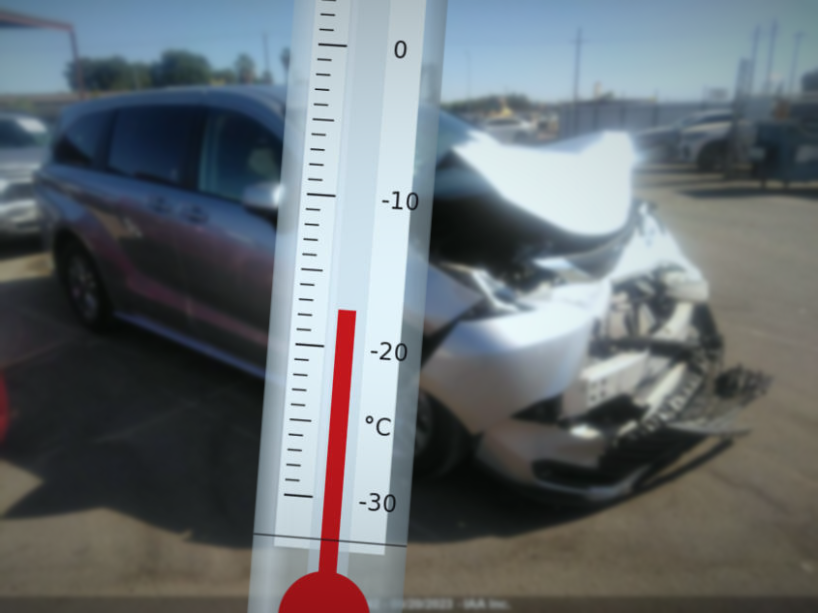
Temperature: -17.5,°C
